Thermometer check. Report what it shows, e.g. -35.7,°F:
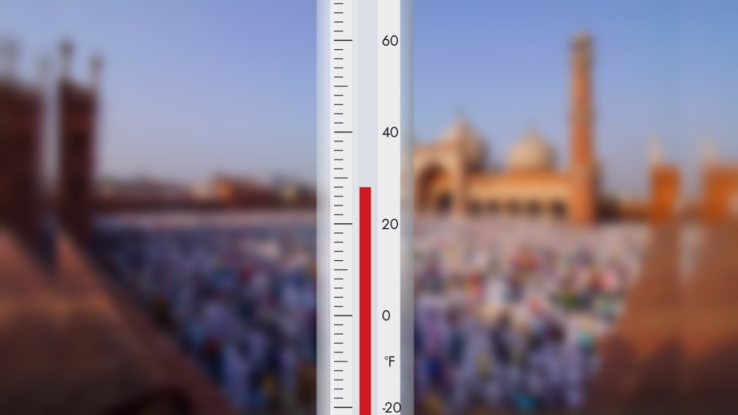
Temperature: 28,°F
